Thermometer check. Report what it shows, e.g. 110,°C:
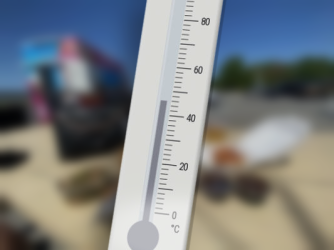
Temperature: 46,°C
